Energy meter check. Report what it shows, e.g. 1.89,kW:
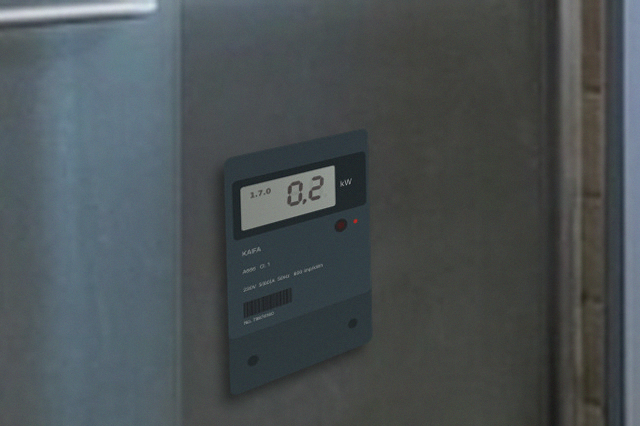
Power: 0.2,kW
